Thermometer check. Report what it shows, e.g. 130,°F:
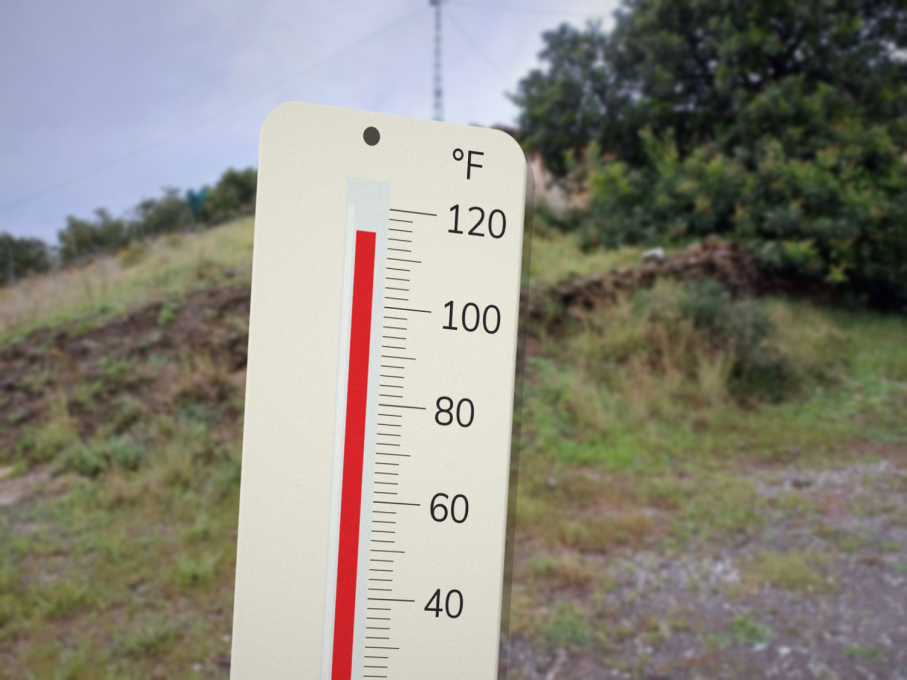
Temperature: 115,°F
